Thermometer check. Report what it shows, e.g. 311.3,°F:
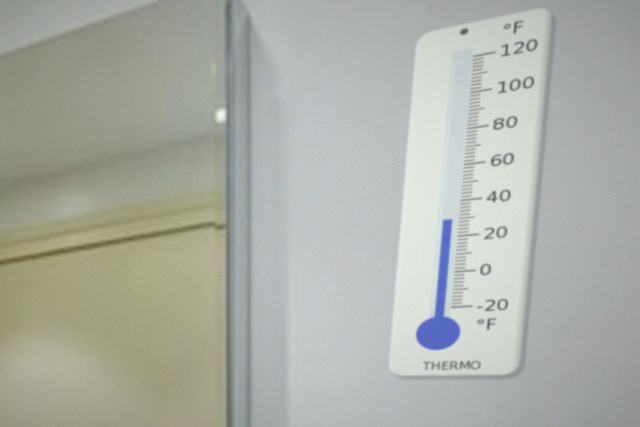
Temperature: 30,°F
